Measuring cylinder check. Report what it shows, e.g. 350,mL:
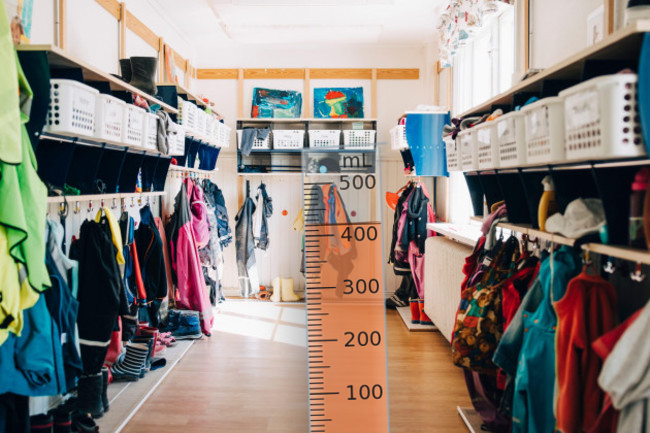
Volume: 420,mL
